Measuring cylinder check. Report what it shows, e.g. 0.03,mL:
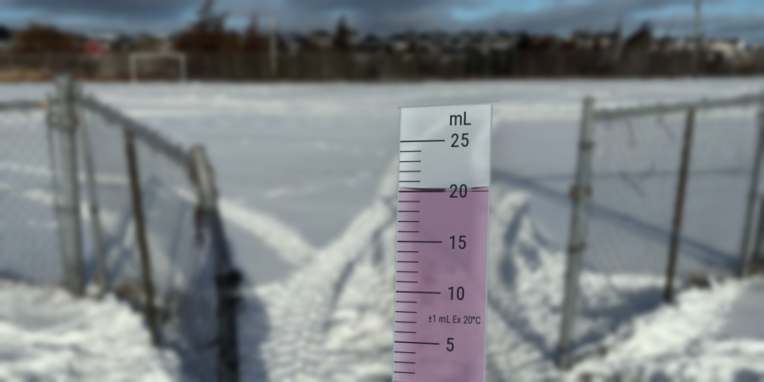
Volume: 20,mL
